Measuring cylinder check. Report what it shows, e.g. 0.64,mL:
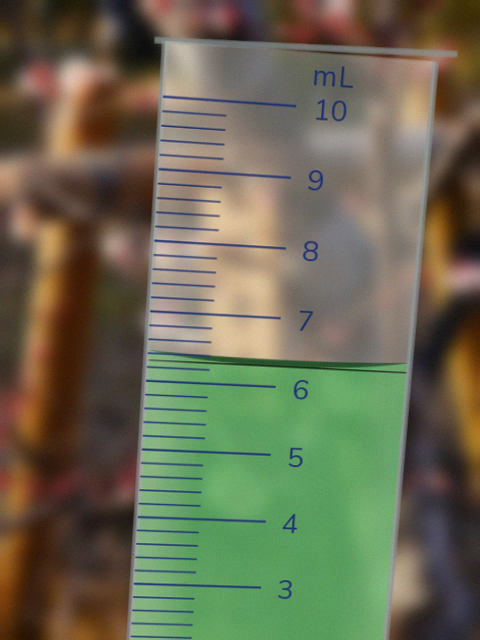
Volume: 6.3,mL
